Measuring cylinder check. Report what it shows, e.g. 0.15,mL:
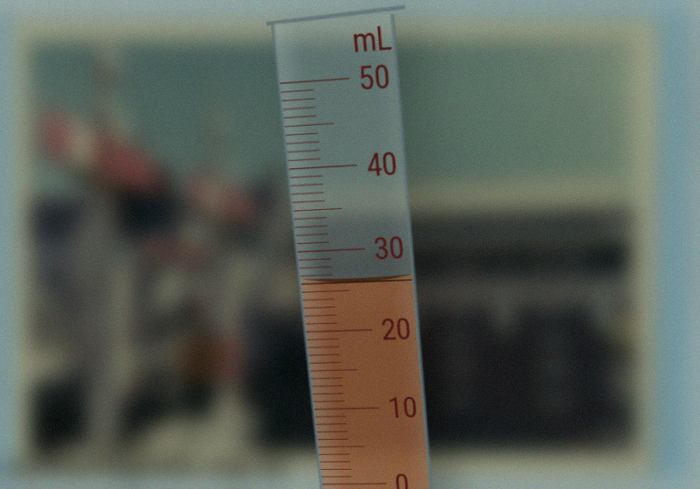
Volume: 26,mL
